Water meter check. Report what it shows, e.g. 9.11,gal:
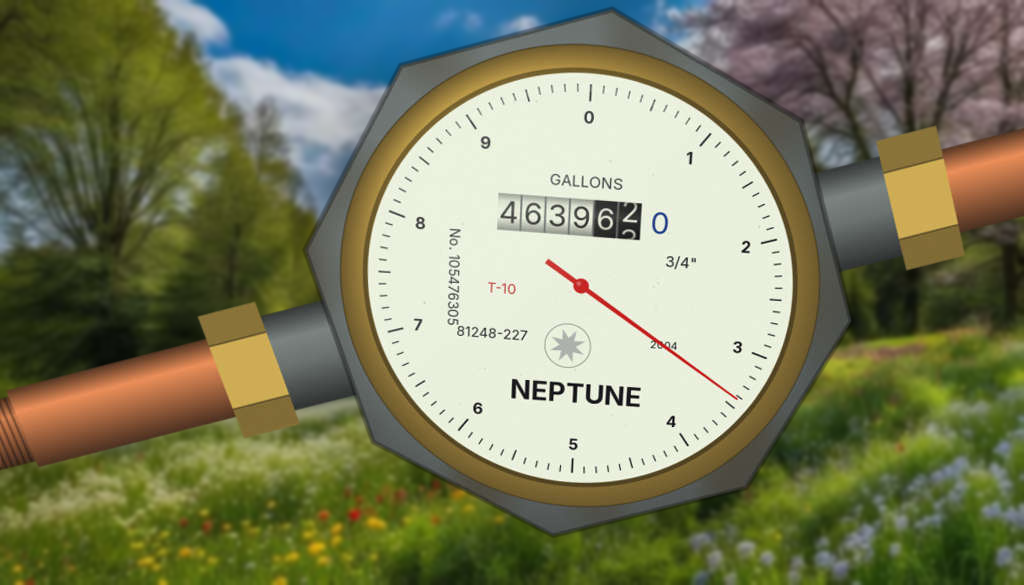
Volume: 4639623.4,gal
